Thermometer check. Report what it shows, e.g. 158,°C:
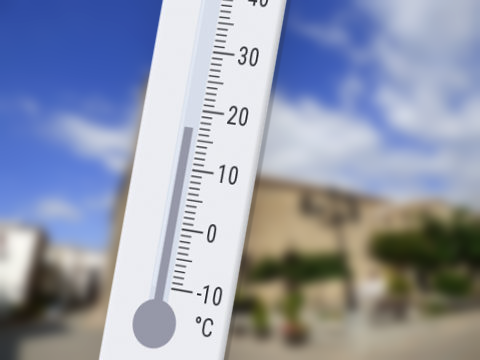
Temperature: 17,°C
